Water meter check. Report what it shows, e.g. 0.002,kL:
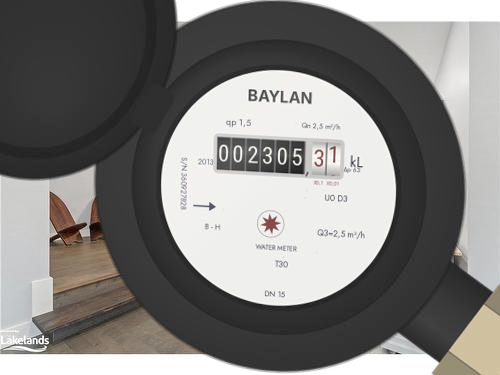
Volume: 2305.31,kL
